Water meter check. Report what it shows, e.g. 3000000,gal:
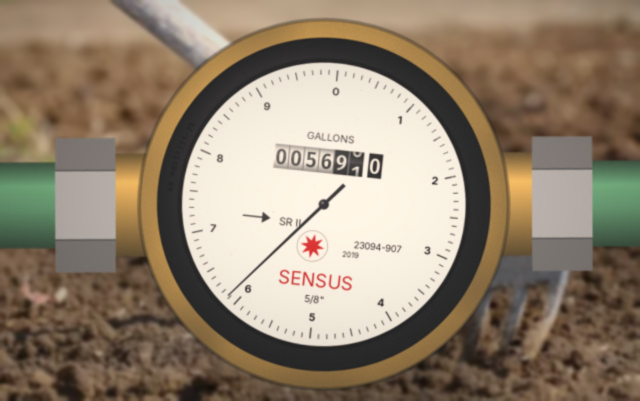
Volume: 56906.1,gal
